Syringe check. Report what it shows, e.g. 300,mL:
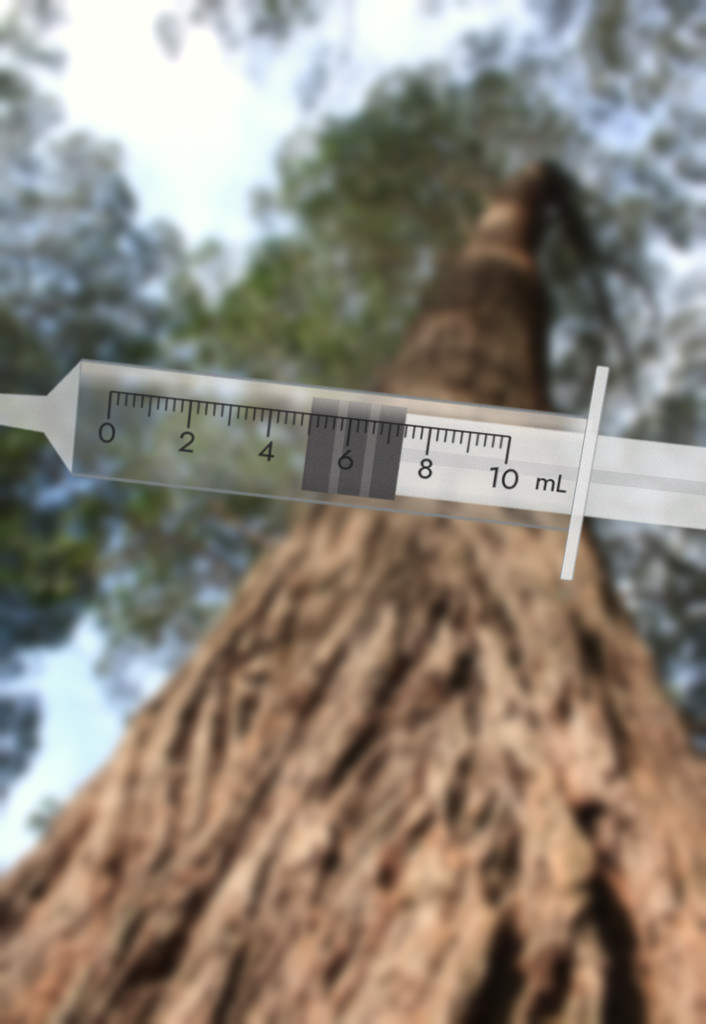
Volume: 5,mL
